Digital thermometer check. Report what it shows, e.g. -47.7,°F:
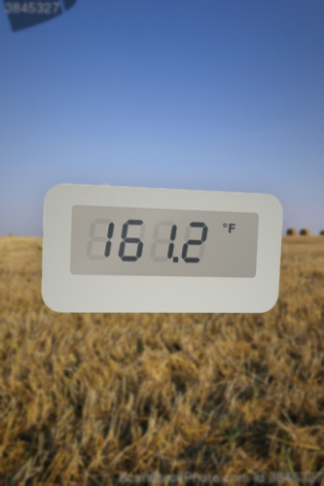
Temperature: 161.2,°F
